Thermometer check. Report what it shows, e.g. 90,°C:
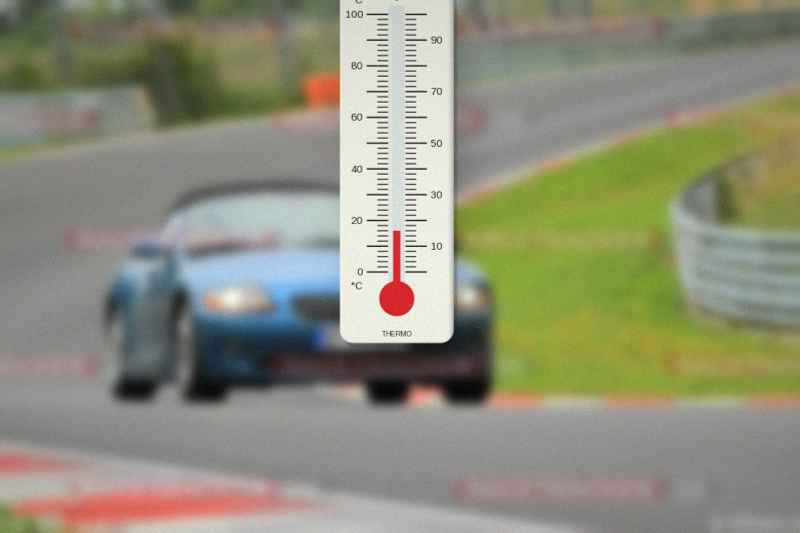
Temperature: 16,°C
